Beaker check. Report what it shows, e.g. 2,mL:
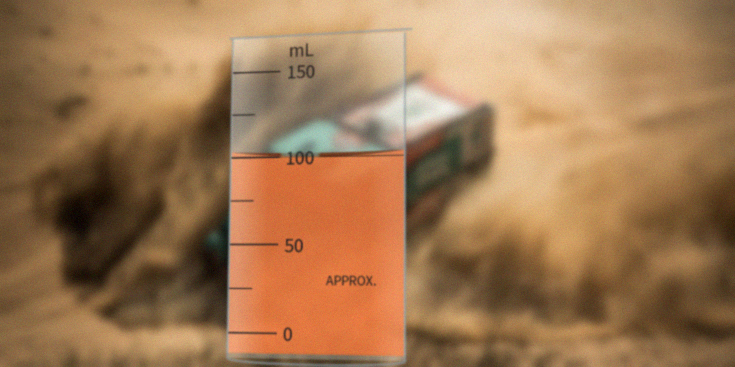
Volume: 100,mL
